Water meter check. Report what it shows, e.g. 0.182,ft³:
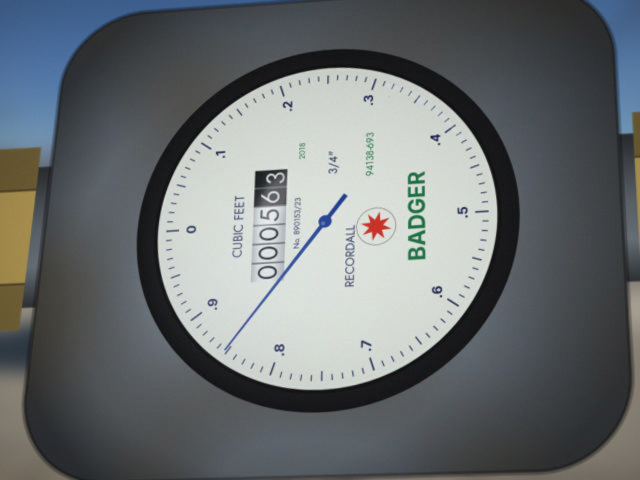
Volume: 562.85,ft³
